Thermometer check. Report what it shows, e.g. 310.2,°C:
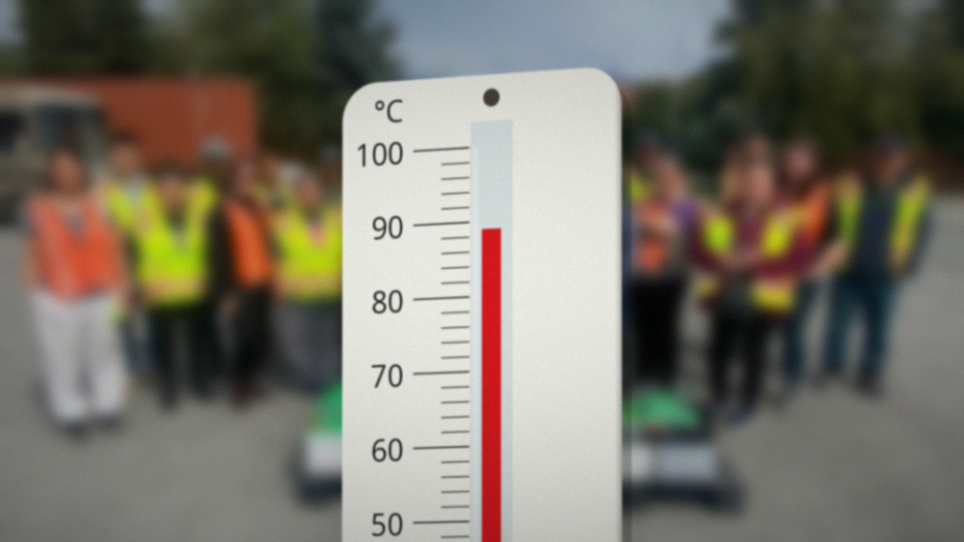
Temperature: 89,°C
